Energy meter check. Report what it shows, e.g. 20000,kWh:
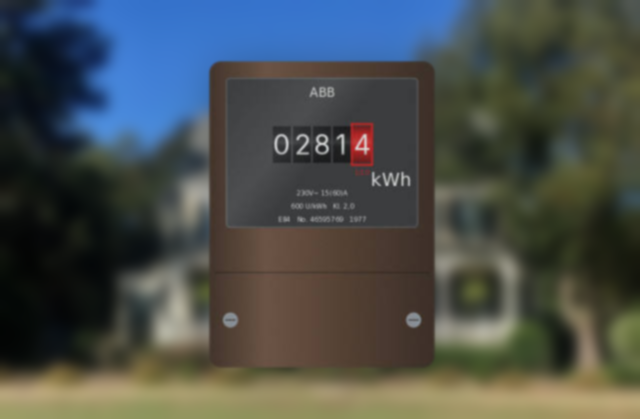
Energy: 281.4,kWh
